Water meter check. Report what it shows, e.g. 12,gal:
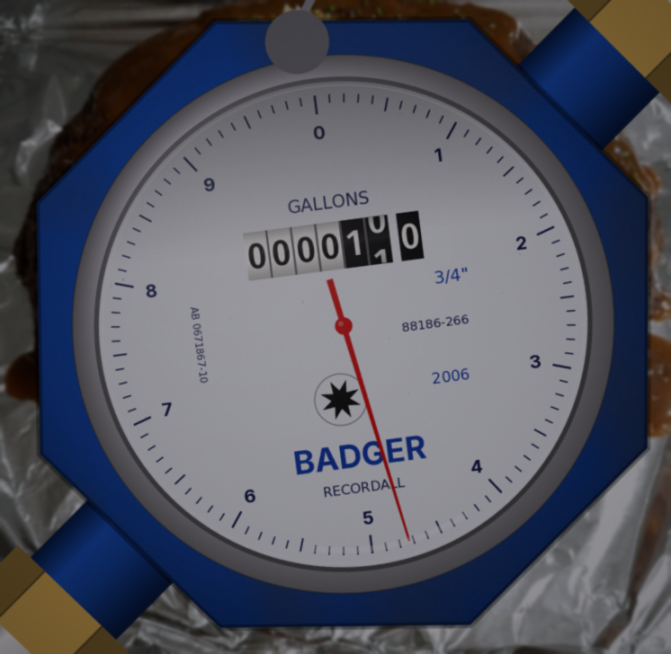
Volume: 104.7,gal
